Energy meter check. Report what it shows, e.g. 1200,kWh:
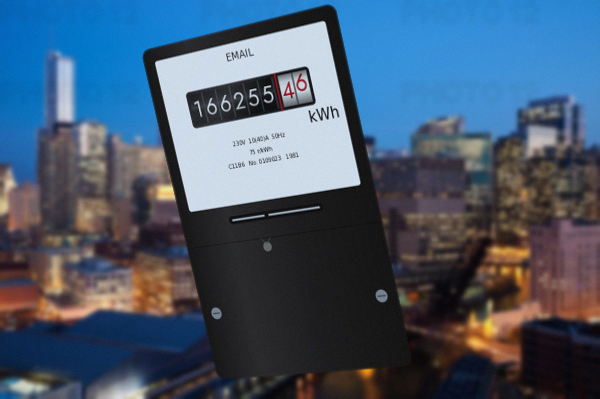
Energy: 166255.46,kWh
